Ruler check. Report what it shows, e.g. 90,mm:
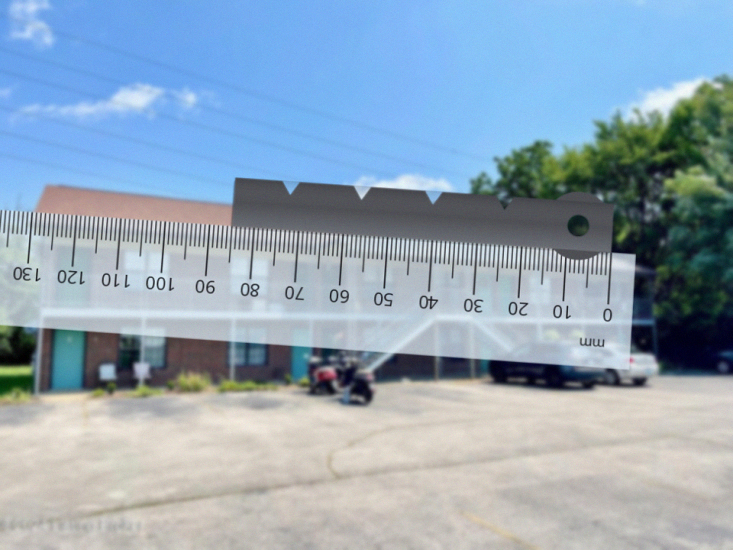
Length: 85,mm
